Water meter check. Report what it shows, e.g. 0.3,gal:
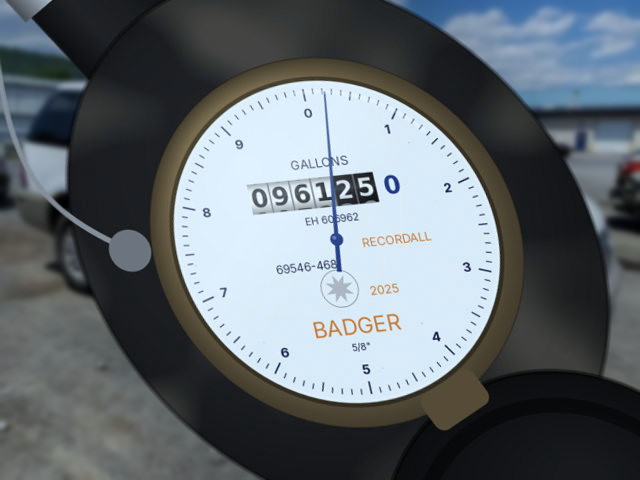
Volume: 961250.2,gal
